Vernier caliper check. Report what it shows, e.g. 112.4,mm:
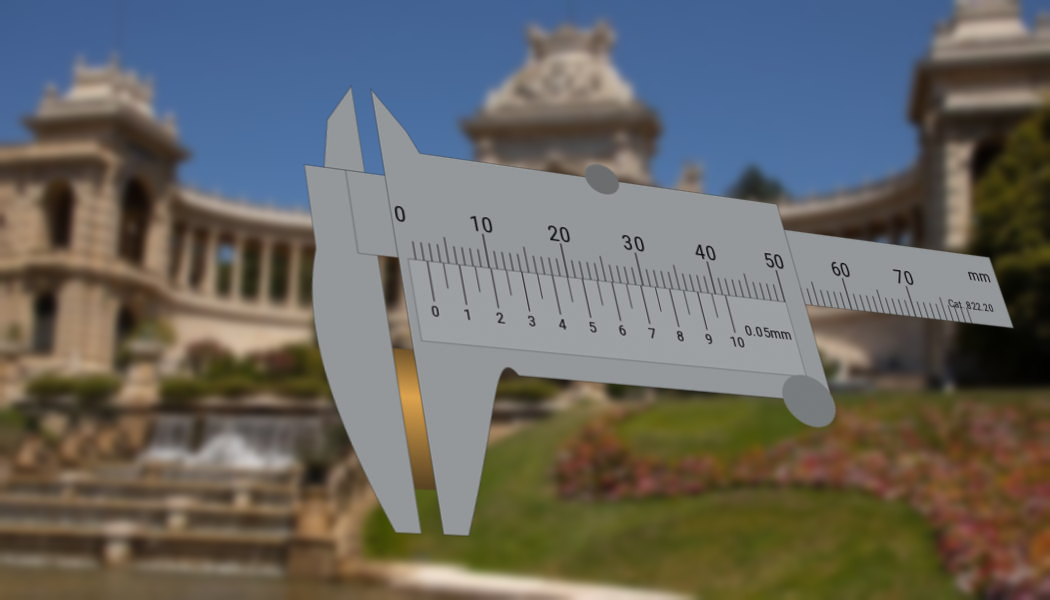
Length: 2.4,mm
